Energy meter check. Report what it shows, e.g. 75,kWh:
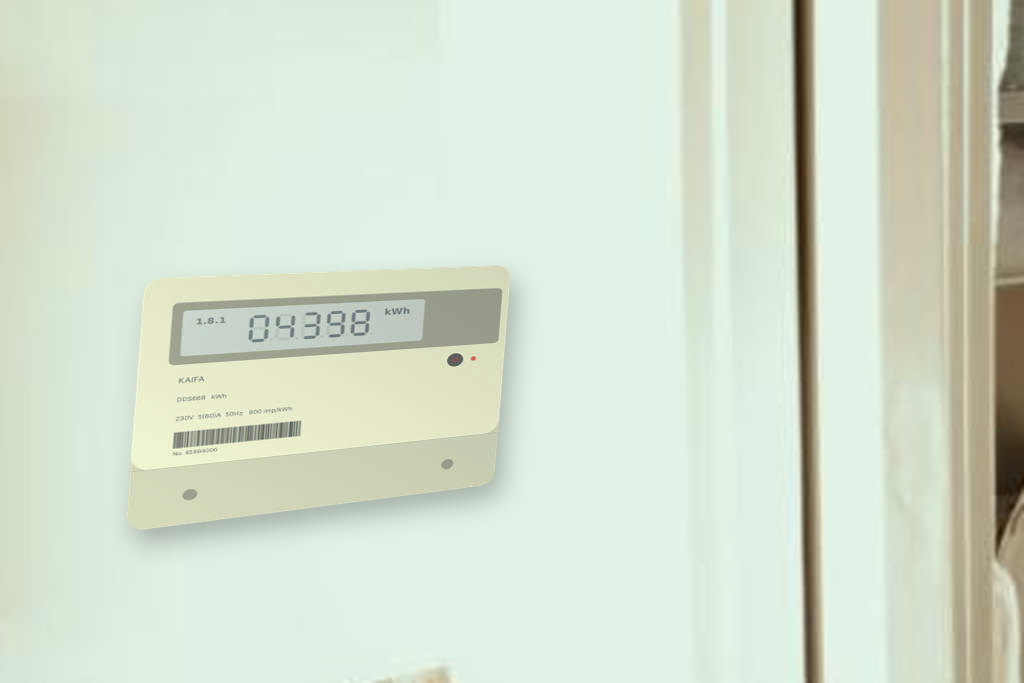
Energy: 4398,kWh
